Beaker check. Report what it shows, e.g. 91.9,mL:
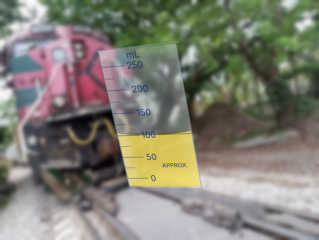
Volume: 100,mL
